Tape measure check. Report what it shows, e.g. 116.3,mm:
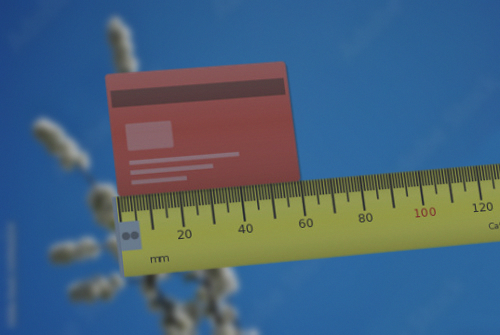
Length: 60,mm
